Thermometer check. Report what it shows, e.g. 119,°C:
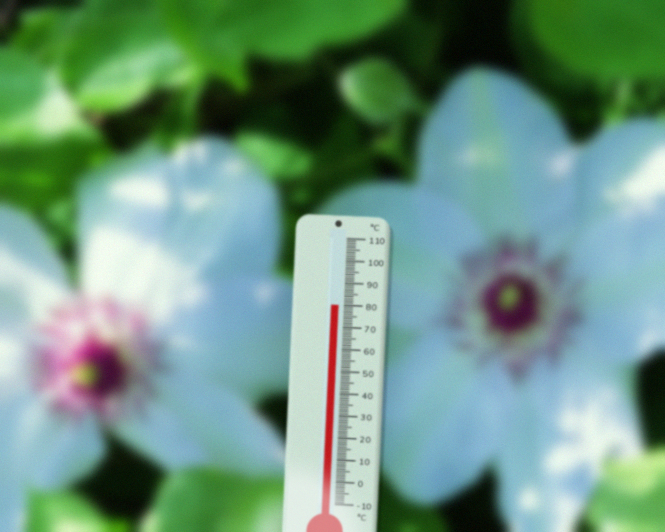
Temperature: 80,°C
